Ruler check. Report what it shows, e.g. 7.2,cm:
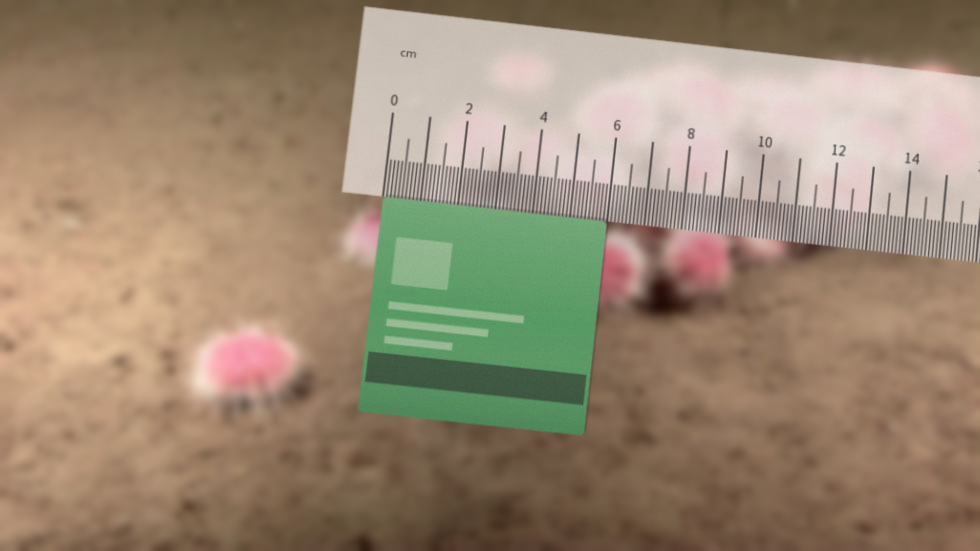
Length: 6,cm
